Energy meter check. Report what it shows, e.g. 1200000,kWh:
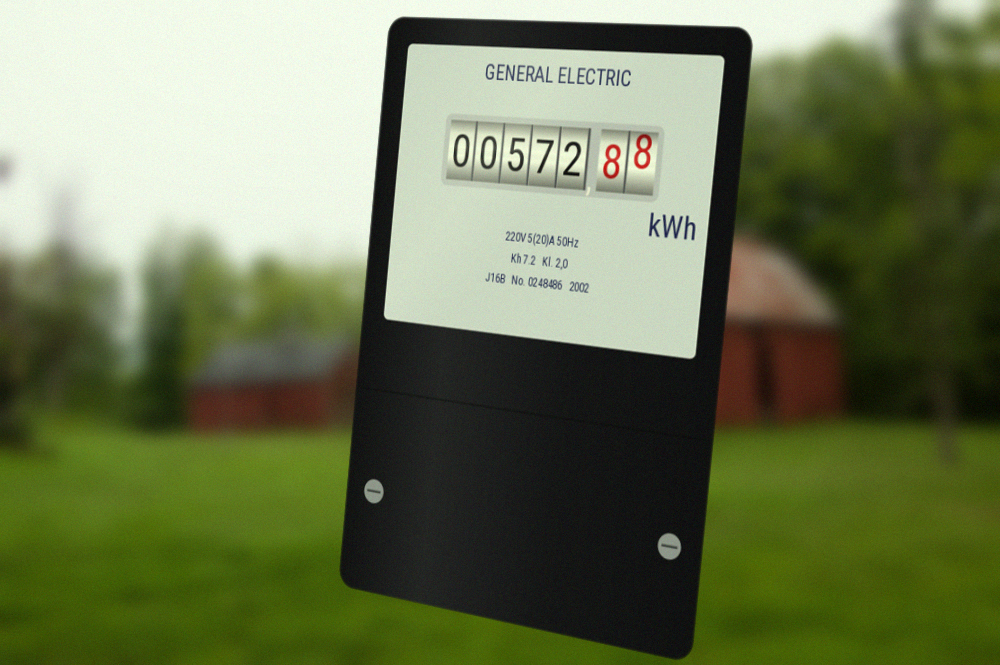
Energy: 572.88,kWh
